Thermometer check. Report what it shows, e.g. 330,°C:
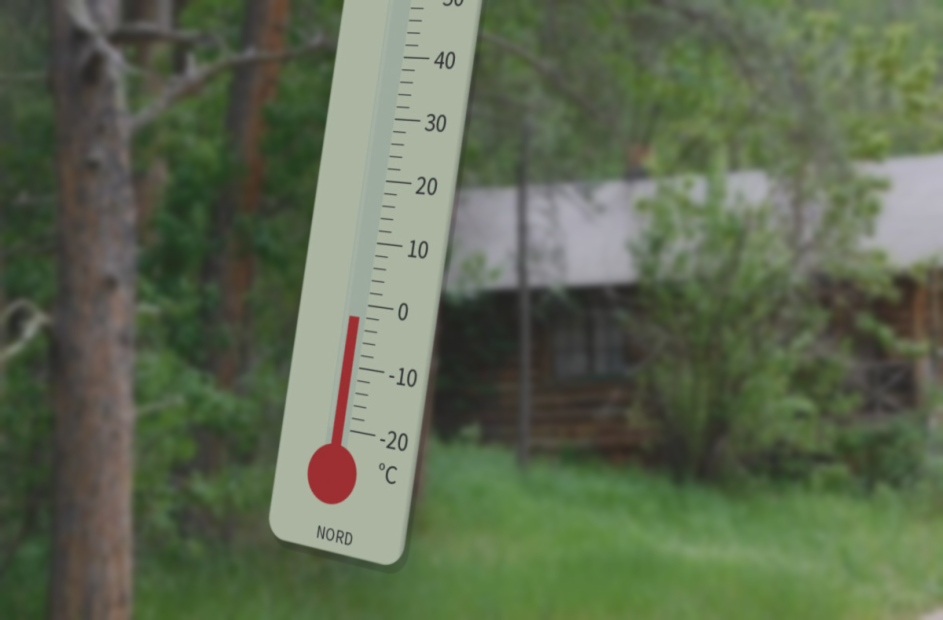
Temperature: -2,°C
